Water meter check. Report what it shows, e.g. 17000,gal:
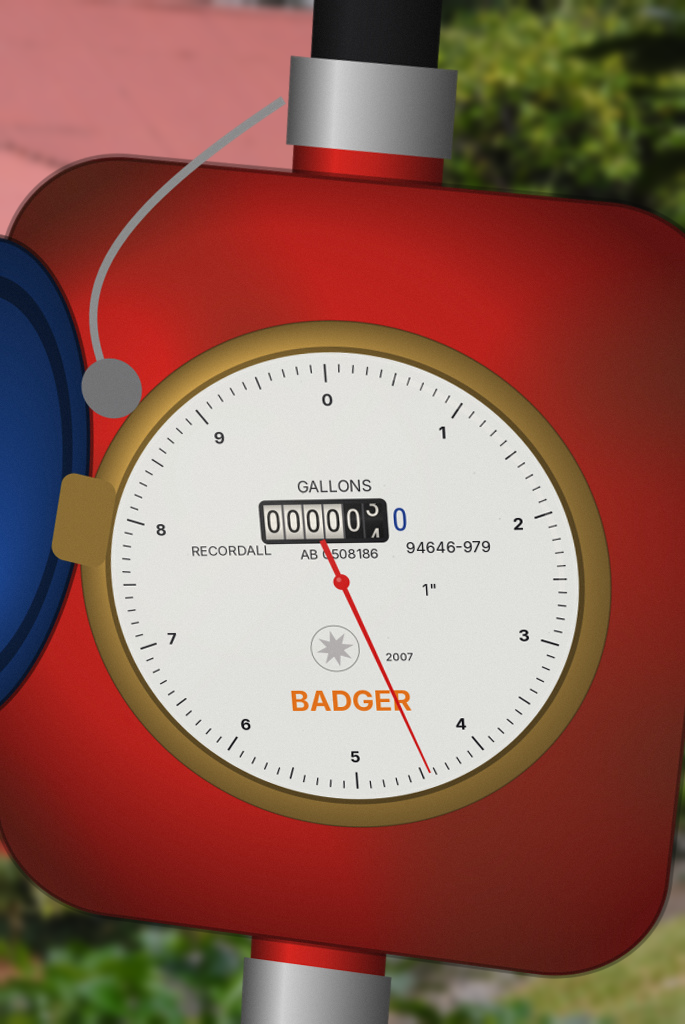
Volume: 34.4,gal
